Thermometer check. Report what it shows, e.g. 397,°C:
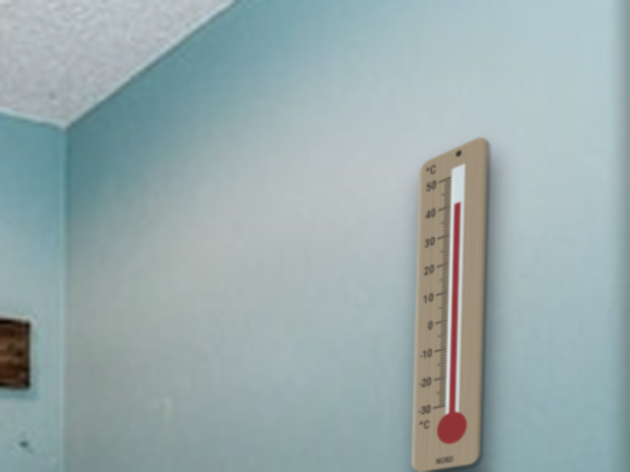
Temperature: 40,°C
